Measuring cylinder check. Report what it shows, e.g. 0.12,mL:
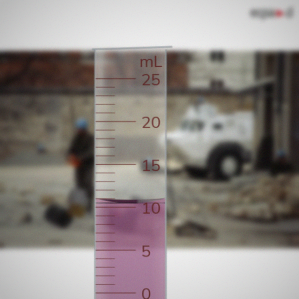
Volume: 10.5,mL
